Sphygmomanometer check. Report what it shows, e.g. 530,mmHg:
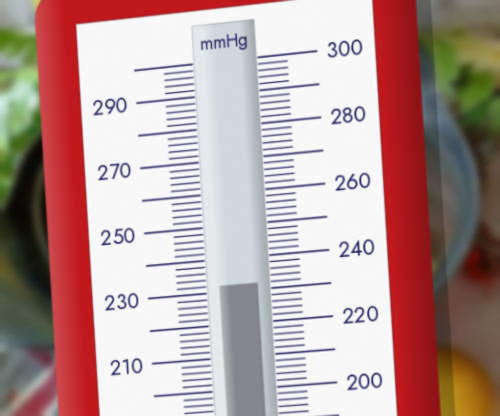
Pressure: 232,mmHg
